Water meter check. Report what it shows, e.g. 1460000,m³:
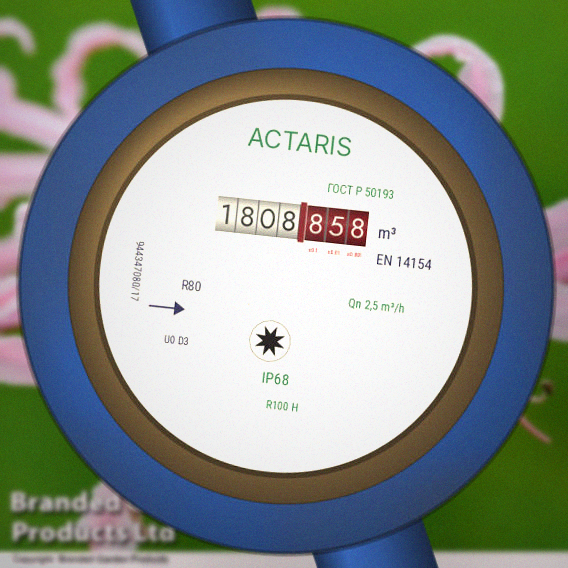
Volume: 1808.858,m³
